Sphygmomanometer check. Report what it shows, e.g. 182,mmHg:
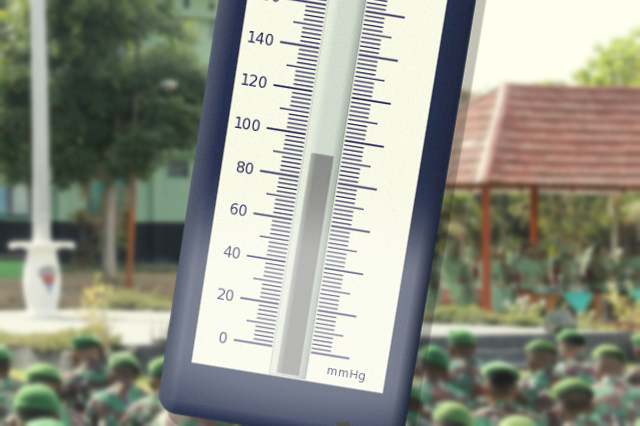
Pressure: 92,mmHg
